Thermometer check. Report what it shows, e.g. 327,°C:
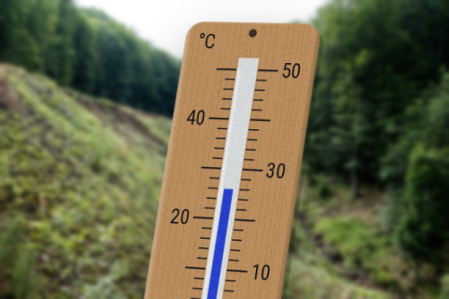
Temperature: 26,°C
